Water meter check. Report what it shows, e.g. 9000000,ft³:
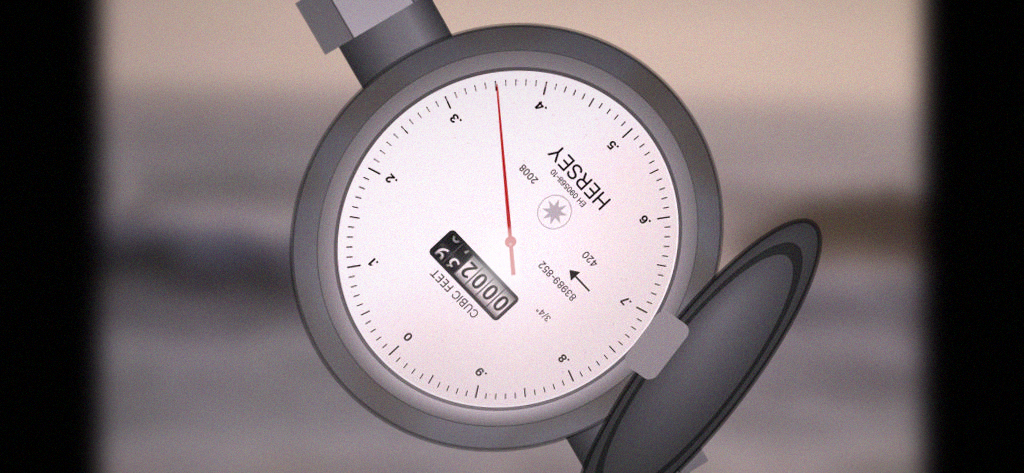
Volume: 239.35,ft³
